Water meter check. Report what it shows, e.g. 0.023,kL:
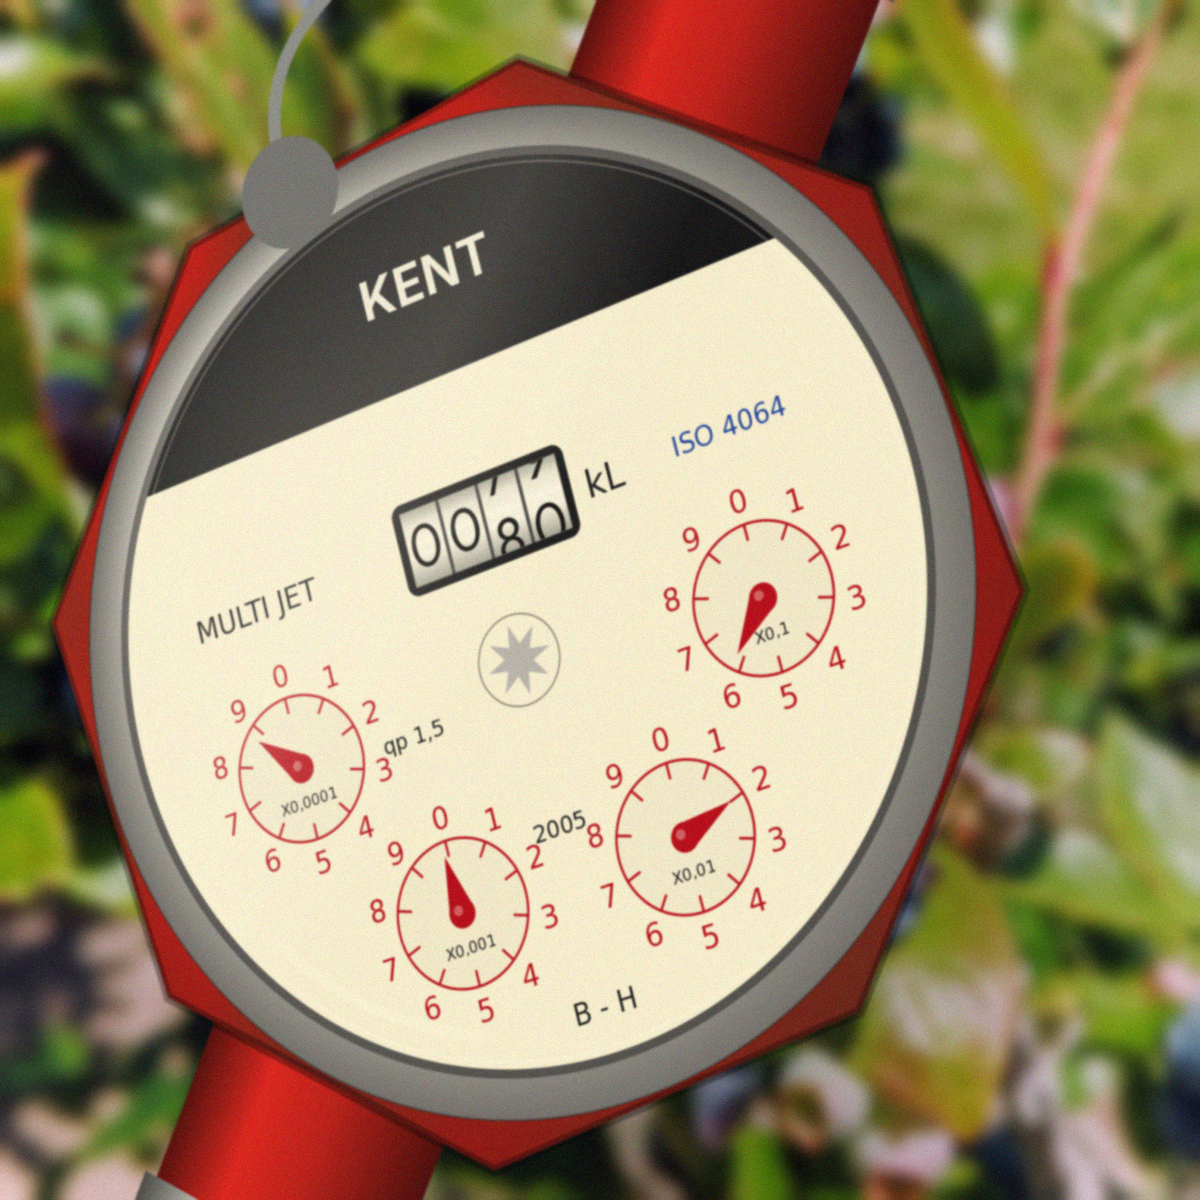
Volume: 79.6198,kL
